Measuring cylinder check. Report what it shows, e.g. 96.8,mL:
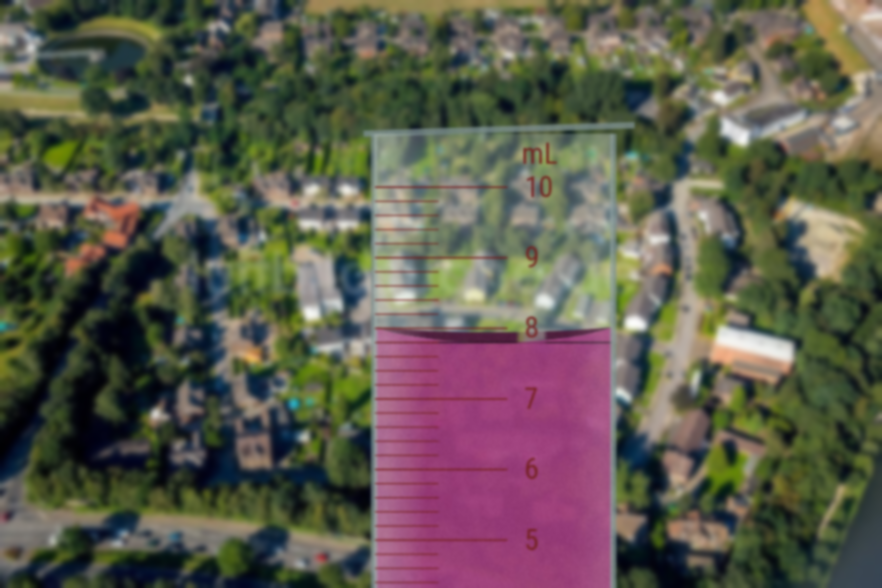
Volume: 7.8,mL
